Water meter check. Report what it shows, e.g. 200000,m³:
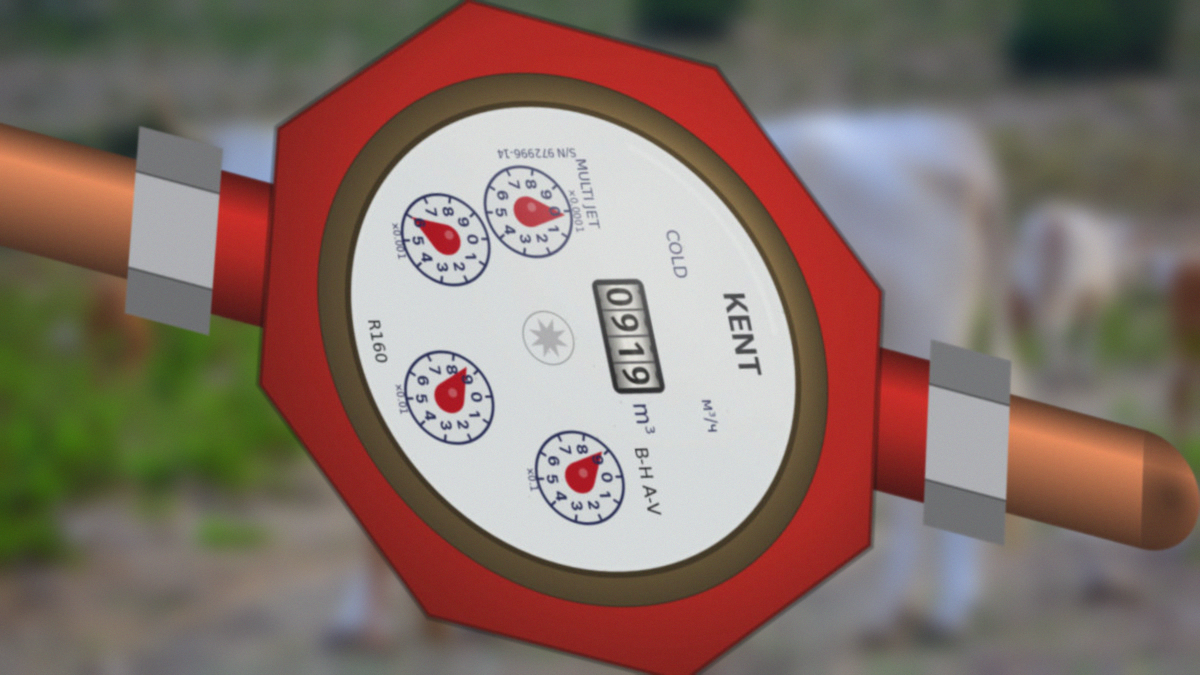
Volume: 919.8860,m³
